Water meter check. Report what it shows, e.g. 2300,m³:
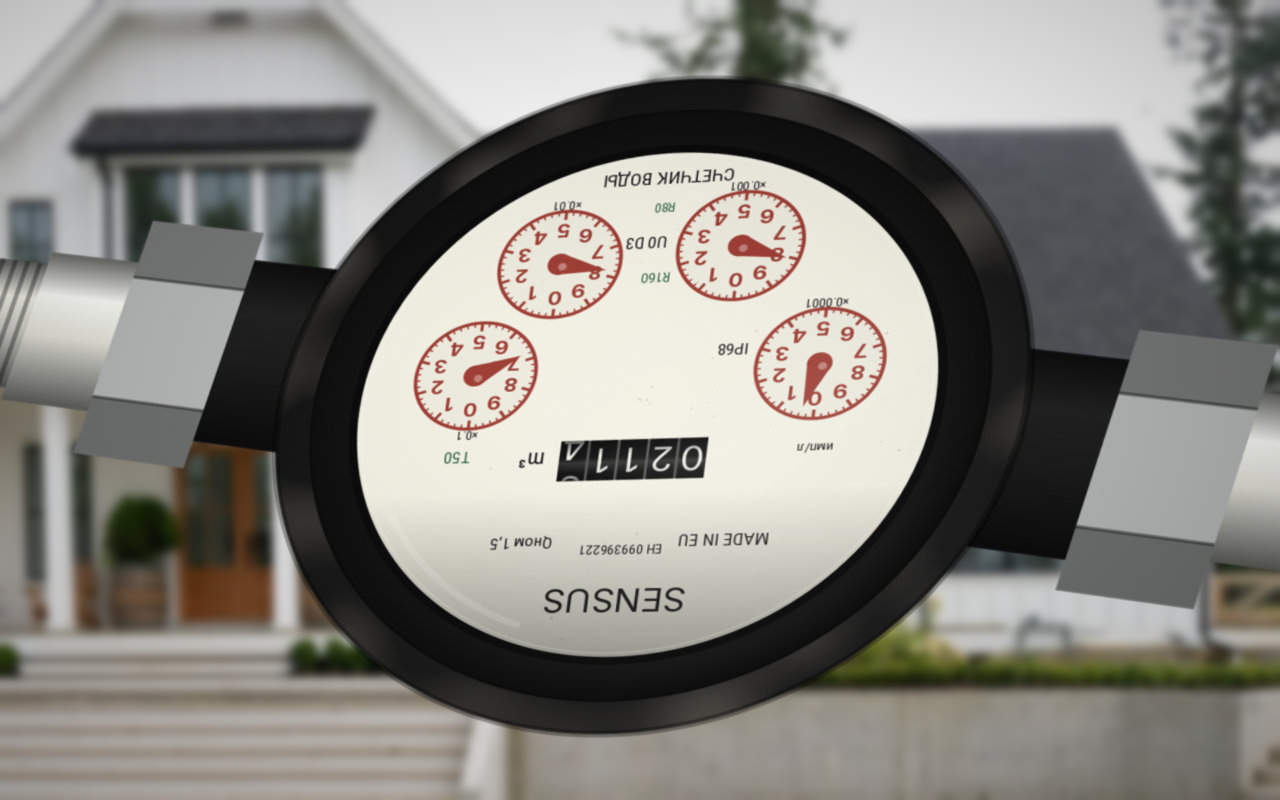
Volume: 2113.6780,m³
